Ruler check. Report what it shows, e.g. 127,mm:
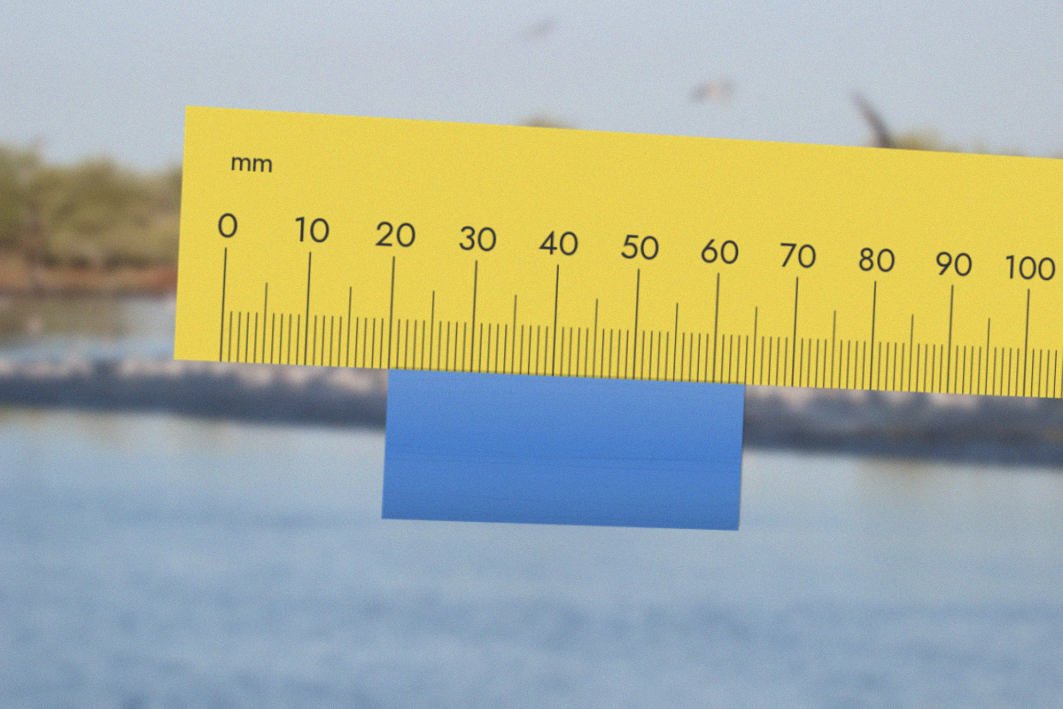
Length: 44,mm
